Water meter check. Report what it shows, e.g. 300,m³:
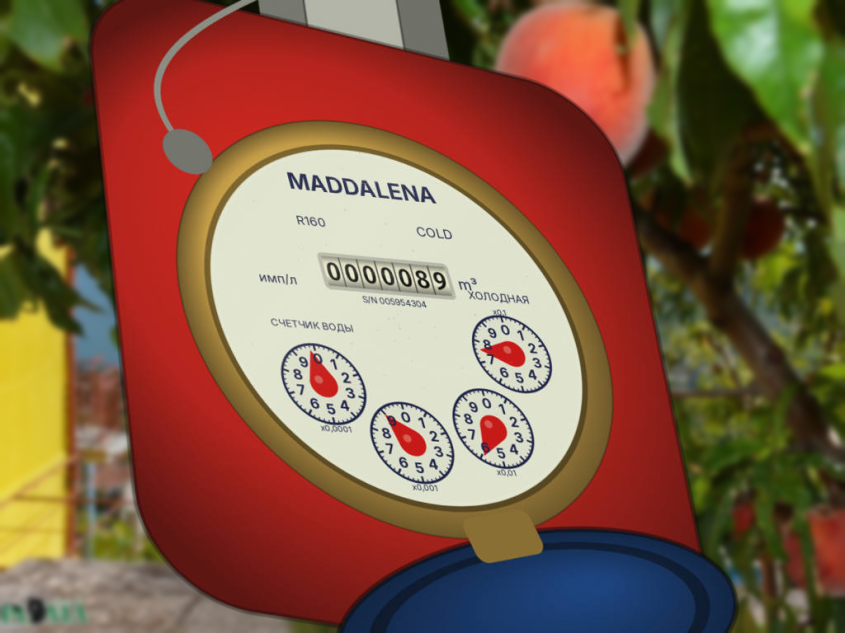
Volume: 89.7589,m³
